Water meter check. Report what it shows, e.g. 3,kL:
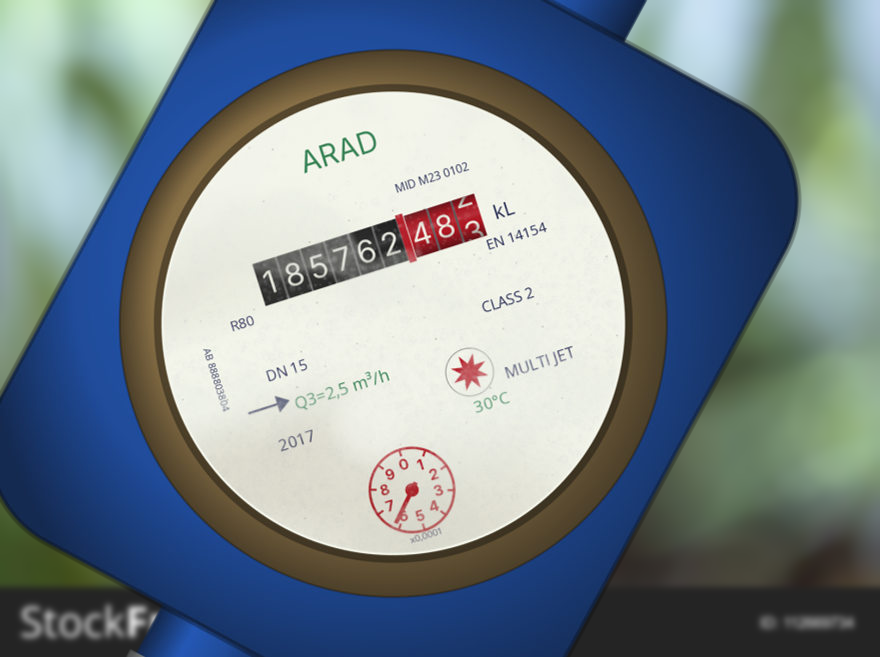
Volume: 185762.4826,kL
